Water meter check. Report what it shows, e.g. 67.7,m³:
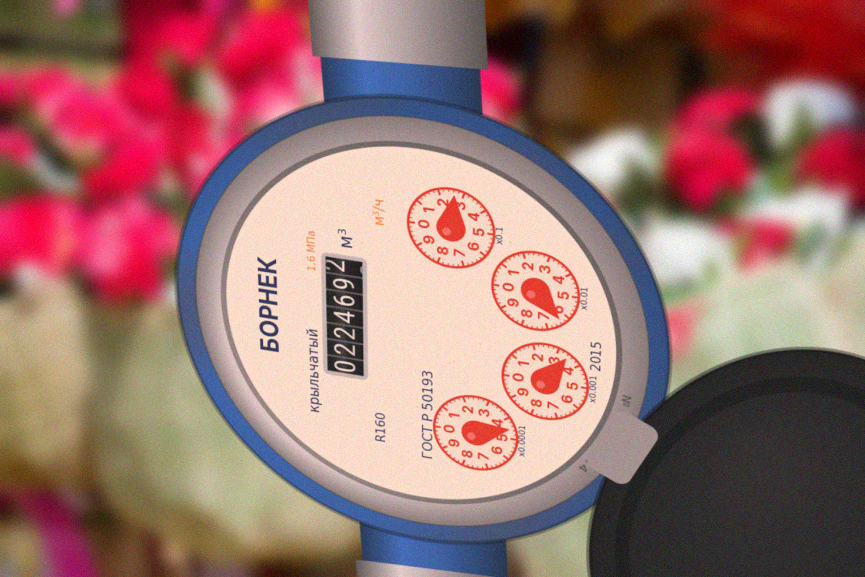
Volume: 224692.2634,m³
